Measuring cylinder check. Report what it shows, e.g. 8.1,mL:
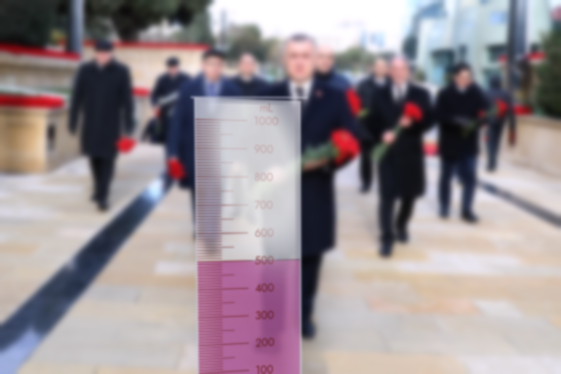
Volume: 500,mL
